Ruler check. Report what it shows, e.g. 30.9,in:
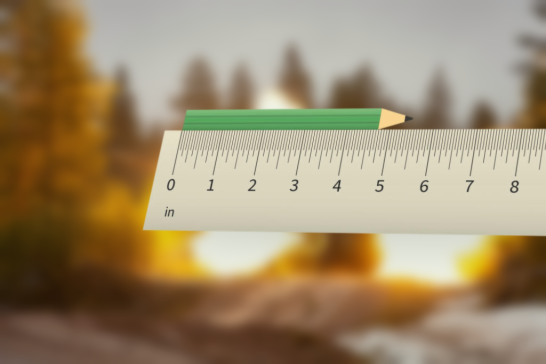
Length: 5.5,in
